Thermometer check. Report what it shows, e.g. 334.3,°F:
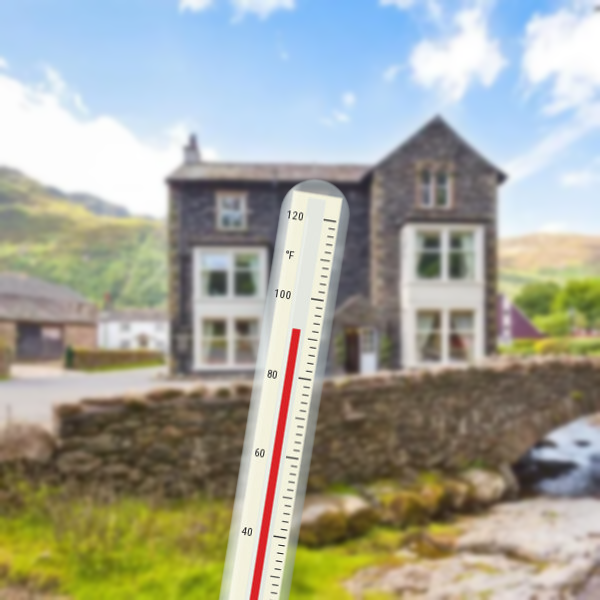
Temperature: 92,°F
